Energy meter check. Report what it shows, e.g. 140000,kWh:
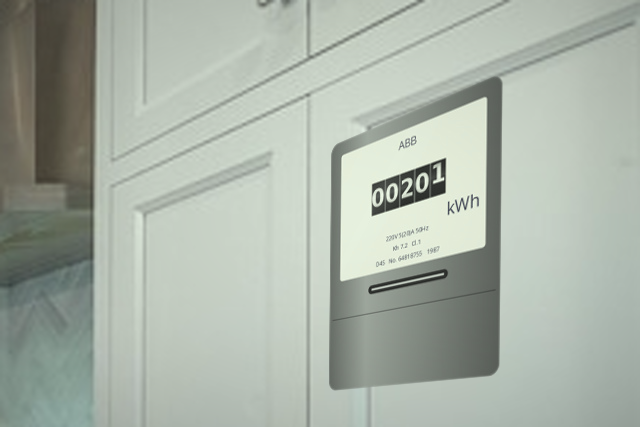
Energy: 201,kWh
